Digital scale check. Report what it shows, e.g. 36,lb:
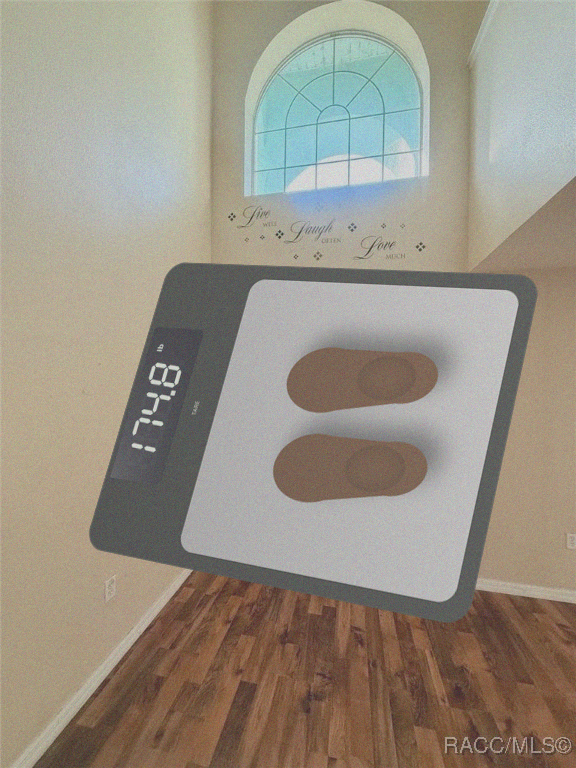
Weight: 174.8,lb
